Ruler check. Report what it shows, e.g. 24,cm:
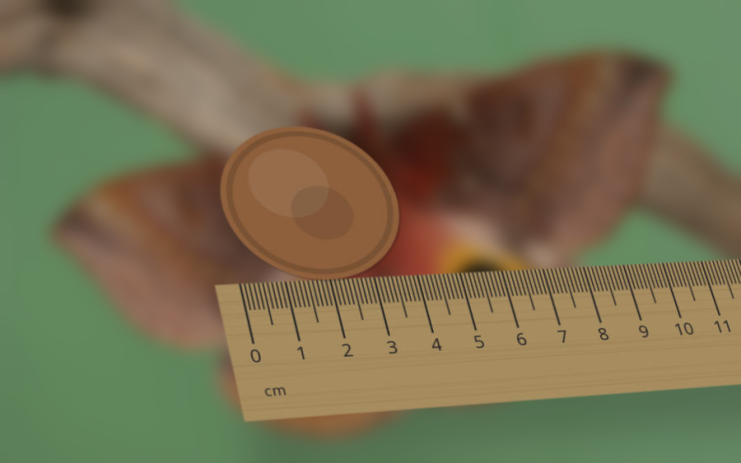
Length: 4,cm
